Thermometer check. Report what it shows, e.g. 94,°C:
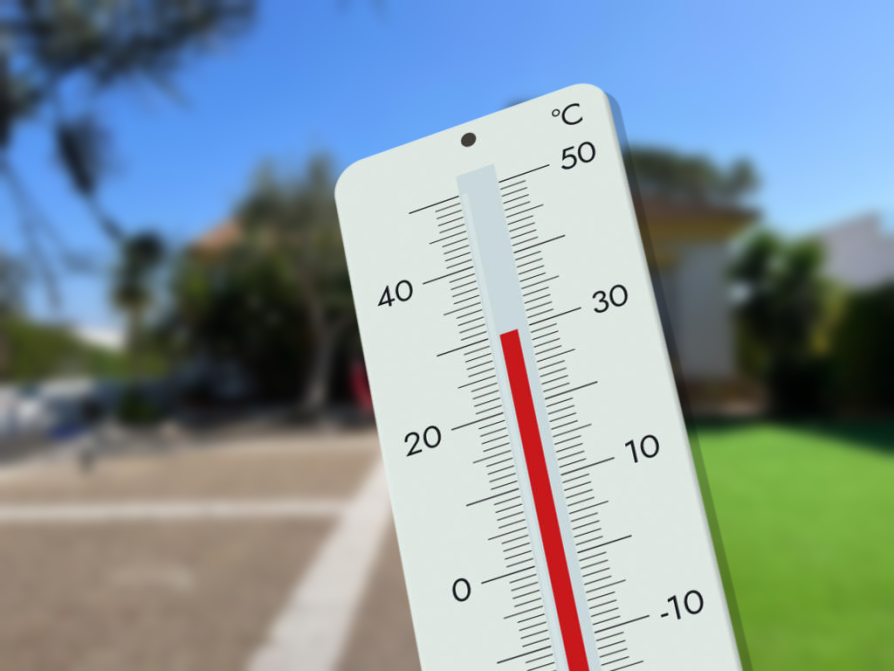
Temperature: 30,°C
